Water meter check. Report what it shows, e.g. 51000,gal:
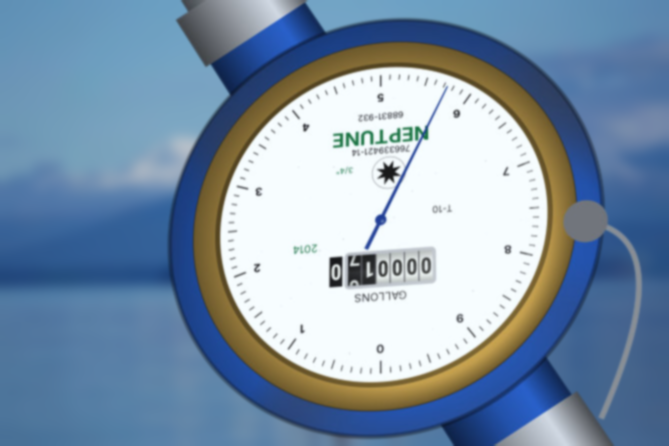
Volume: 165.7,gal
